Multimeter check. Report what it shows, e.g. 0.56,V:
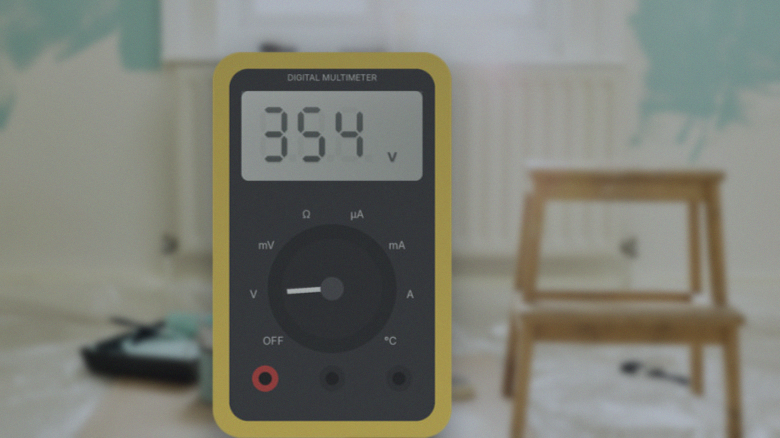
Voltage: 354,V
